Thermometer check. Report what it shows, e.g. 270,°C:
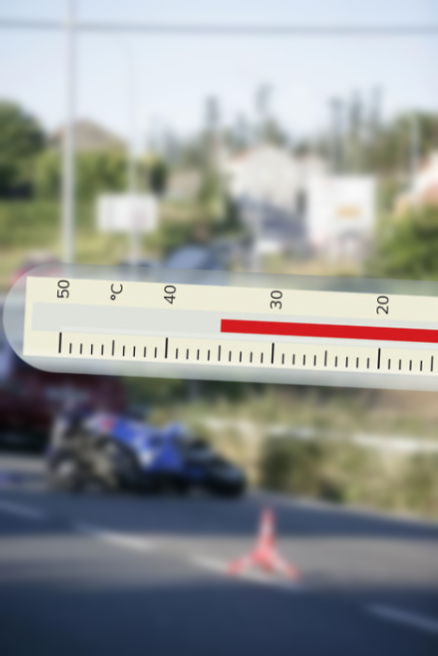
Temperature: 35,°C
